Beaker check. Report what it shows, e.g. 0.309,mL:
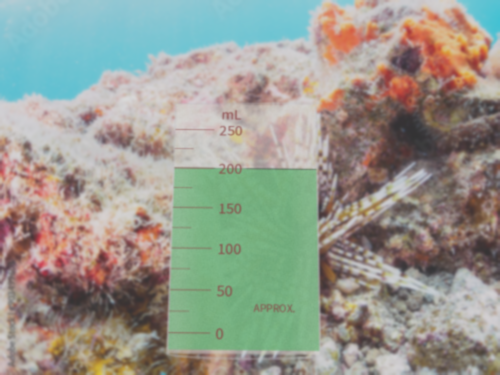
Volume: 200,mL
